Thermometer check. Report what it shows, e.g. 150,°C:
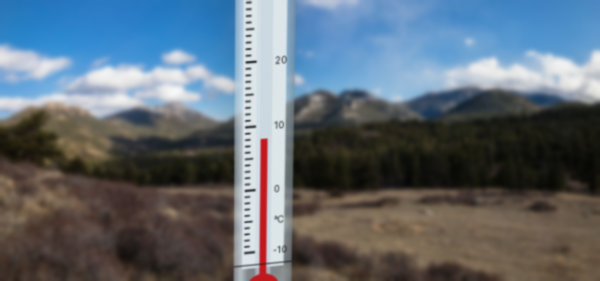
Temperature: 8,°C
